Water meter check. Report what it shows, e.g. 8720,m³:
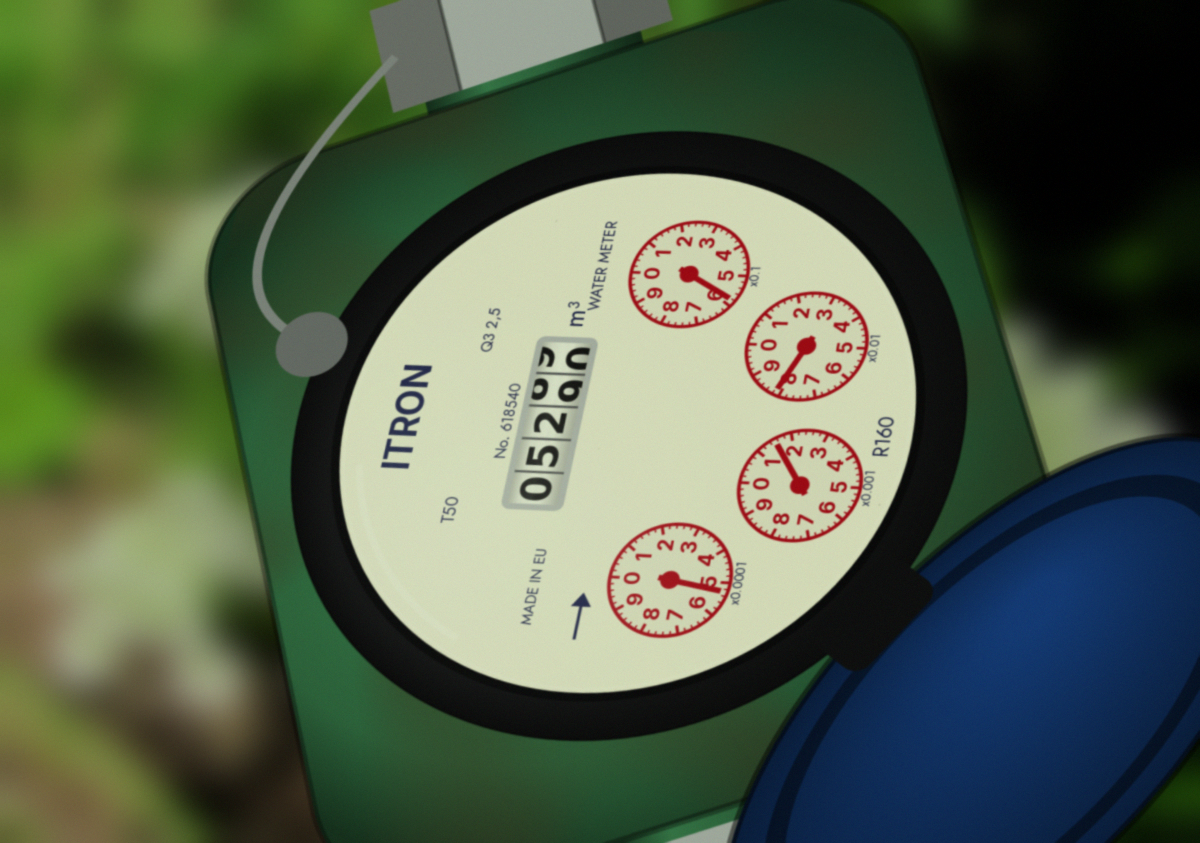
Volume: 5289.5815,m³
